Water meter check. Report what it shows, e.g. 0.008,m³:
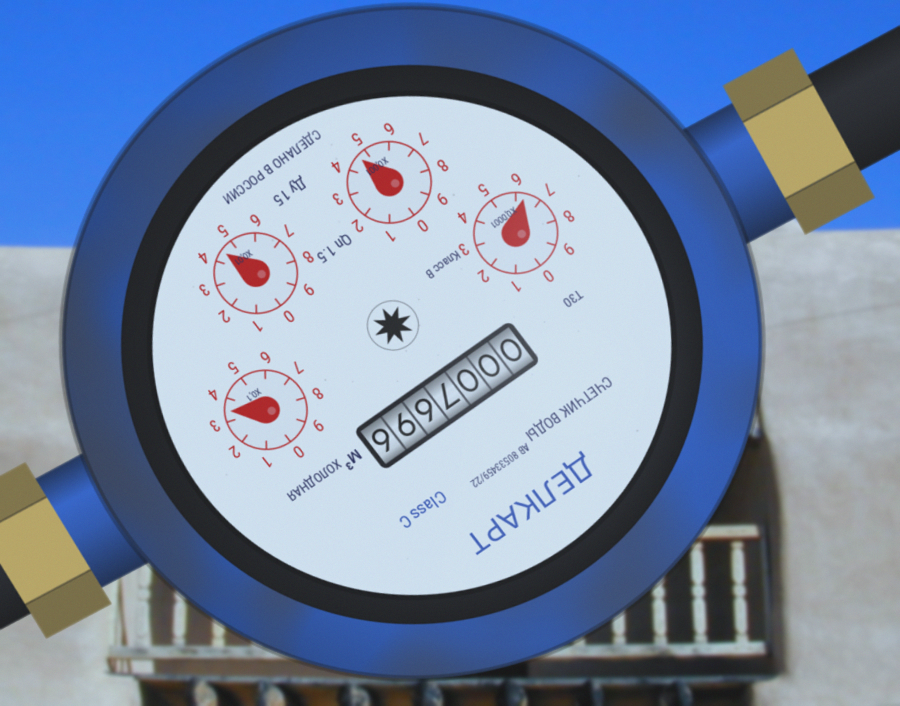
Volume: 7696.3446,m³
